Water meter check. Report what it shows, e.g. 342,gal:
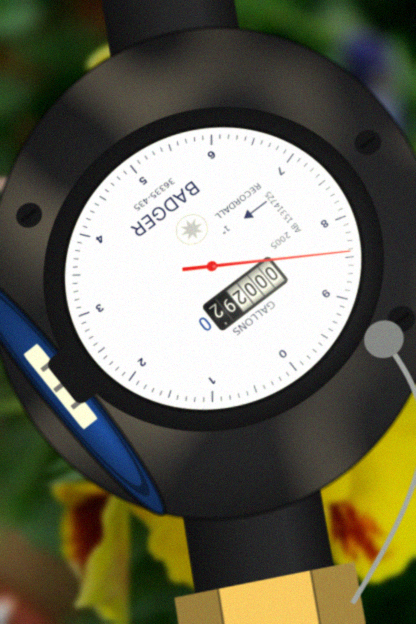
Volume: 2918.4,gal
